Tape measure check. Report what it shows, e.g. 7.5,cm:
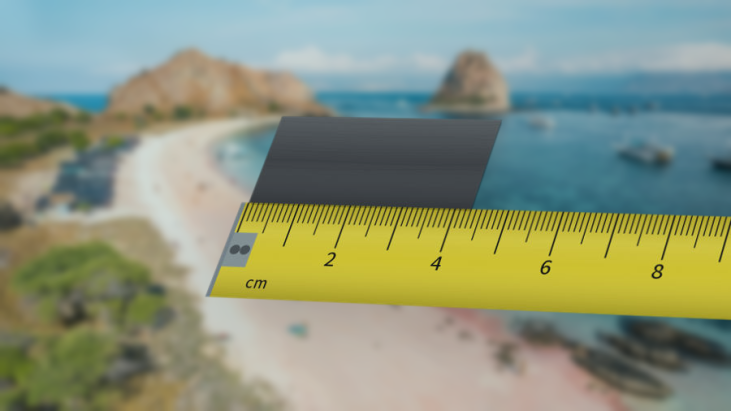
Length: 4.3,cm
